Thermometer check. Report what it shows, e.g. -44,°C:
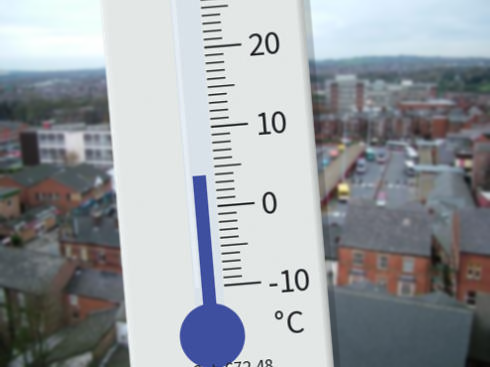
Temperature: 4,°C
